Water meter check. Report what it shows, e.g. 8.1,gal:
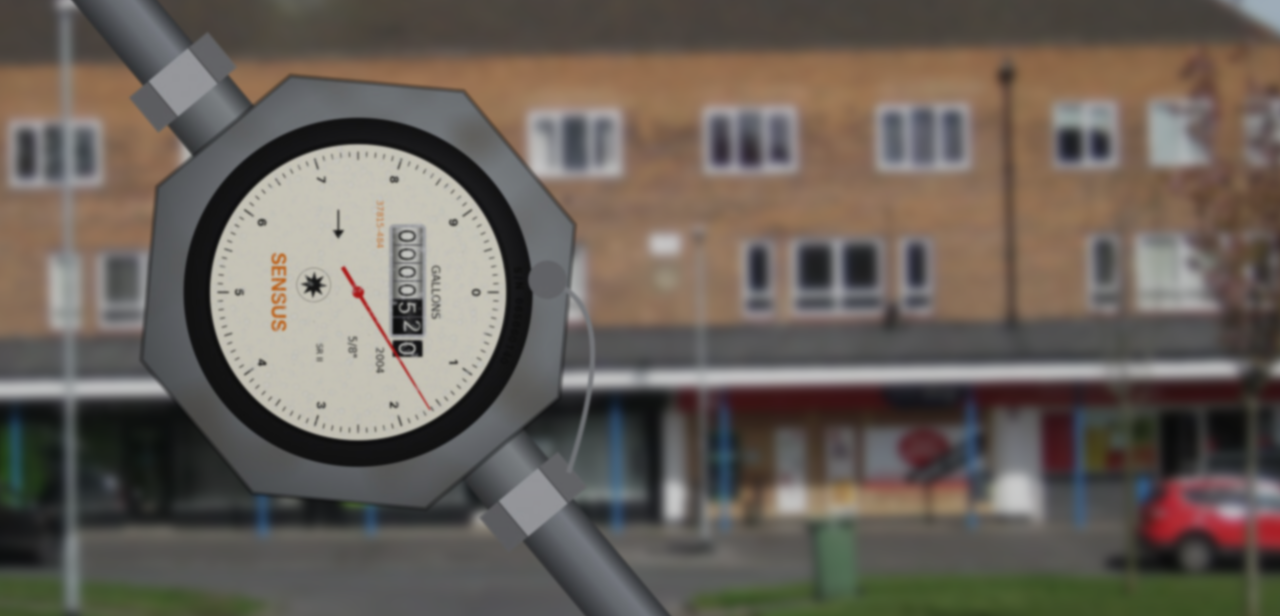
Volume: 521.6,gal
